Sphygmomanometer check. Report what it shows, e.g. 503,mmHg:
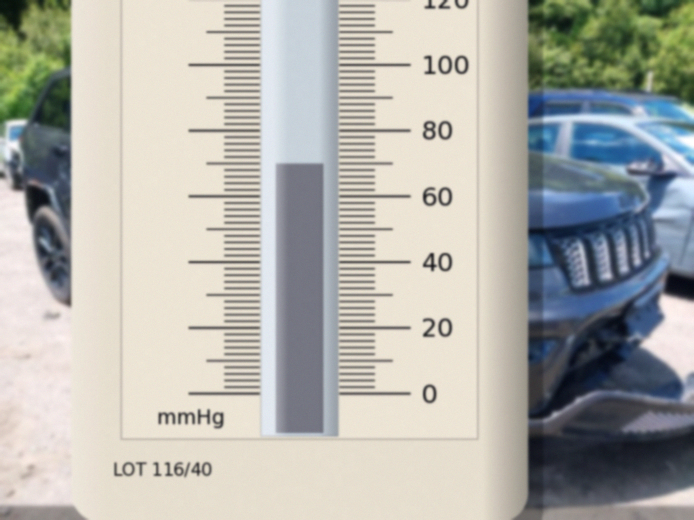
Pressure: 70,mmHg
